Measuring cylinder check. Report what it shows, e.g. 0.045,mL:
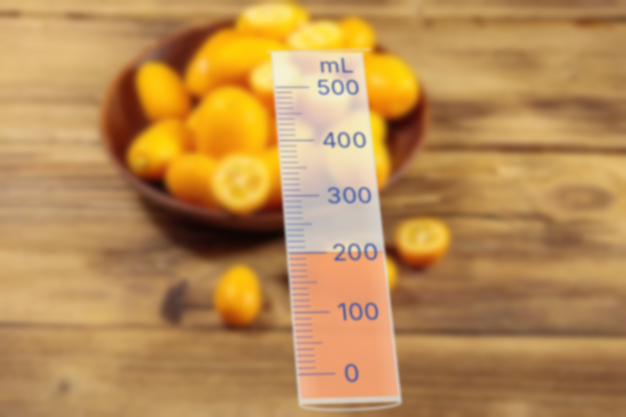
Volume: 200,mL
